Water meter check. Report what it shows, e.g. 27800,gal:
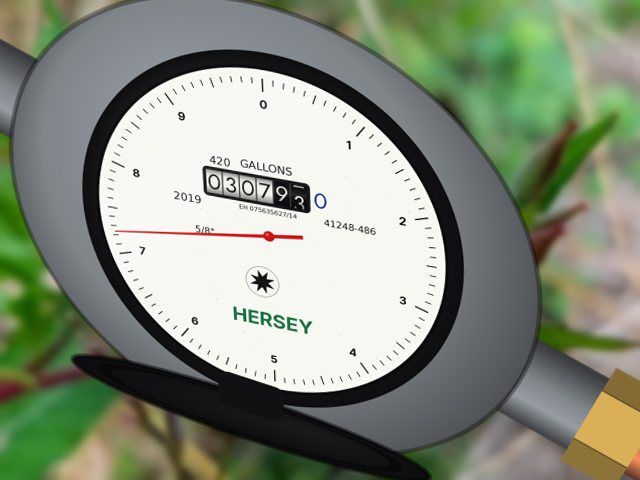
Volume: 307927.2,gal
